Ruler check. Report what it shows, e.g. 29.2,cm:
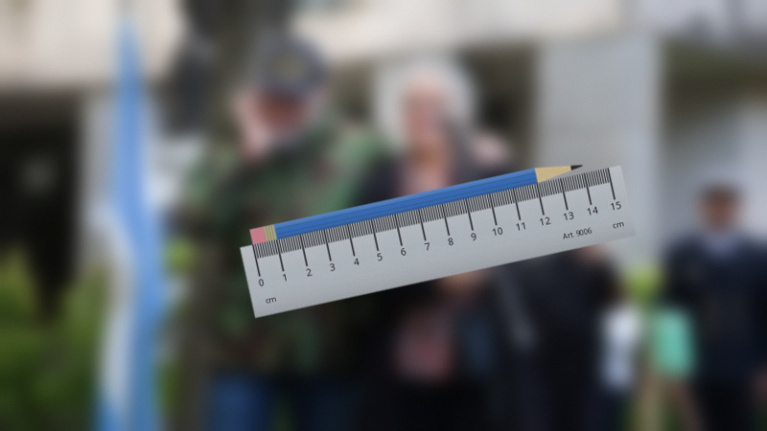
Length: 14,cm
